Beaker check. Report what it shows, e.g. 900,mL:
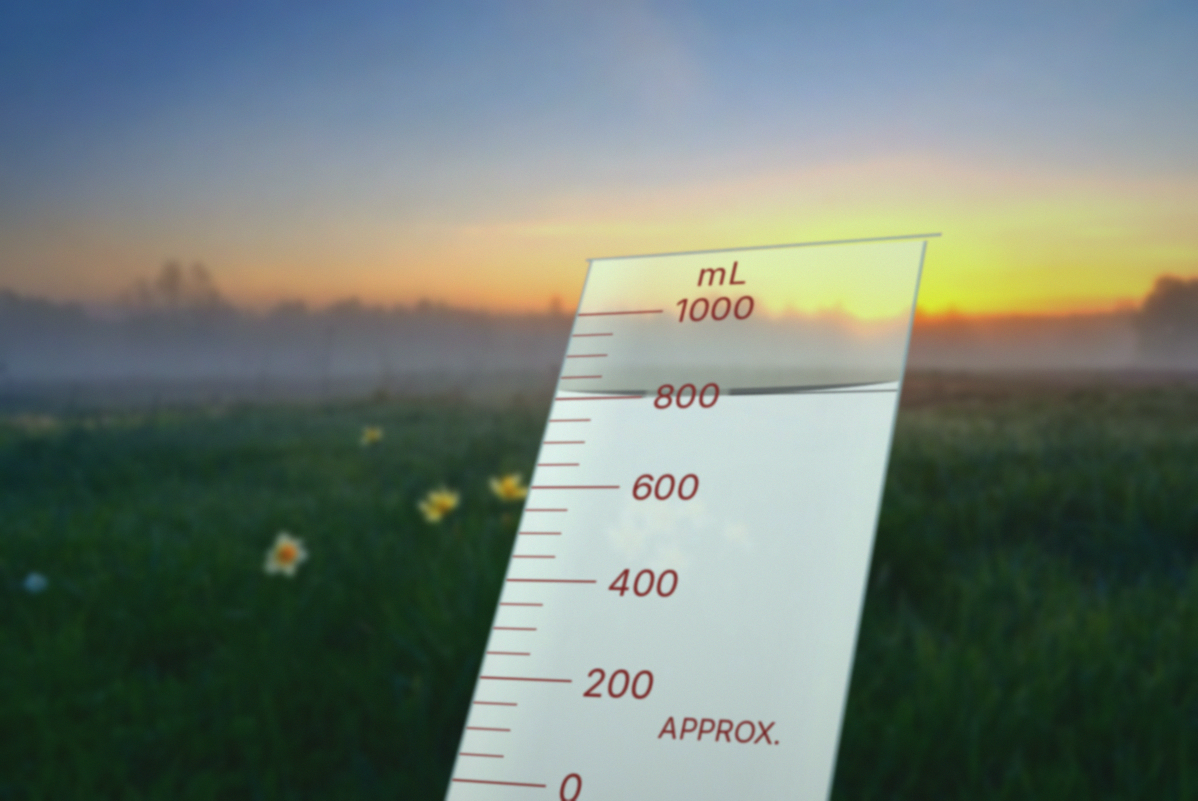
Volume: 800,mL
